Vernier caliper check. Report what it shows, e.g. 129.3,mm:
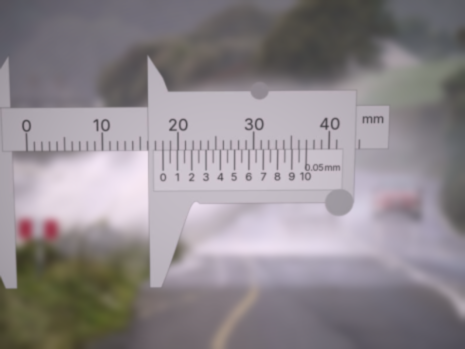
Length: 18.0,mm
